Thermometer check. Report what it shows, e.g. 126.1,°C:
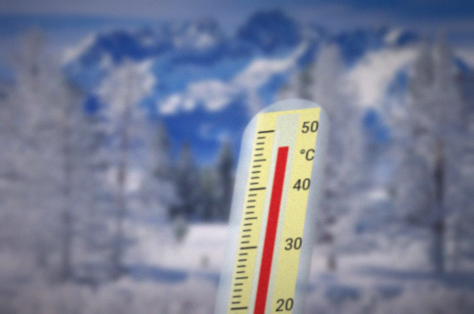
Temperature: 47,°C
